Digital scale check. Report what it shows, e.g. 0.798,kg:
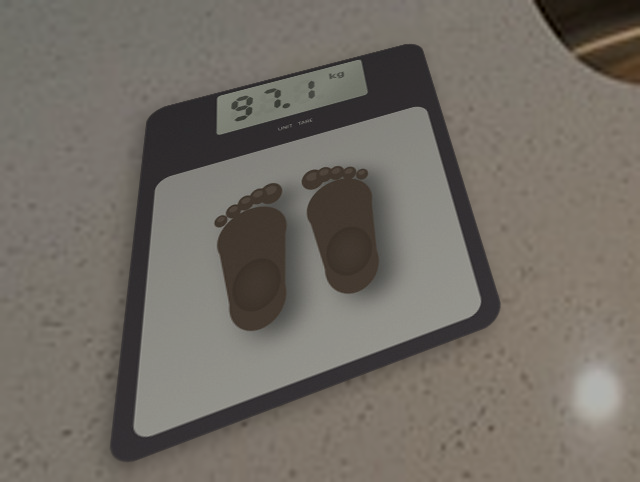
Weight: 97.1,kg
